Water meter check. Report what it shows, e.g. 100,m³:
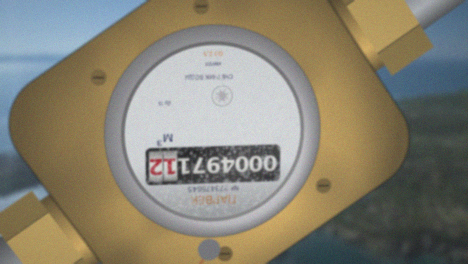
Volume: 4971.12,m³
